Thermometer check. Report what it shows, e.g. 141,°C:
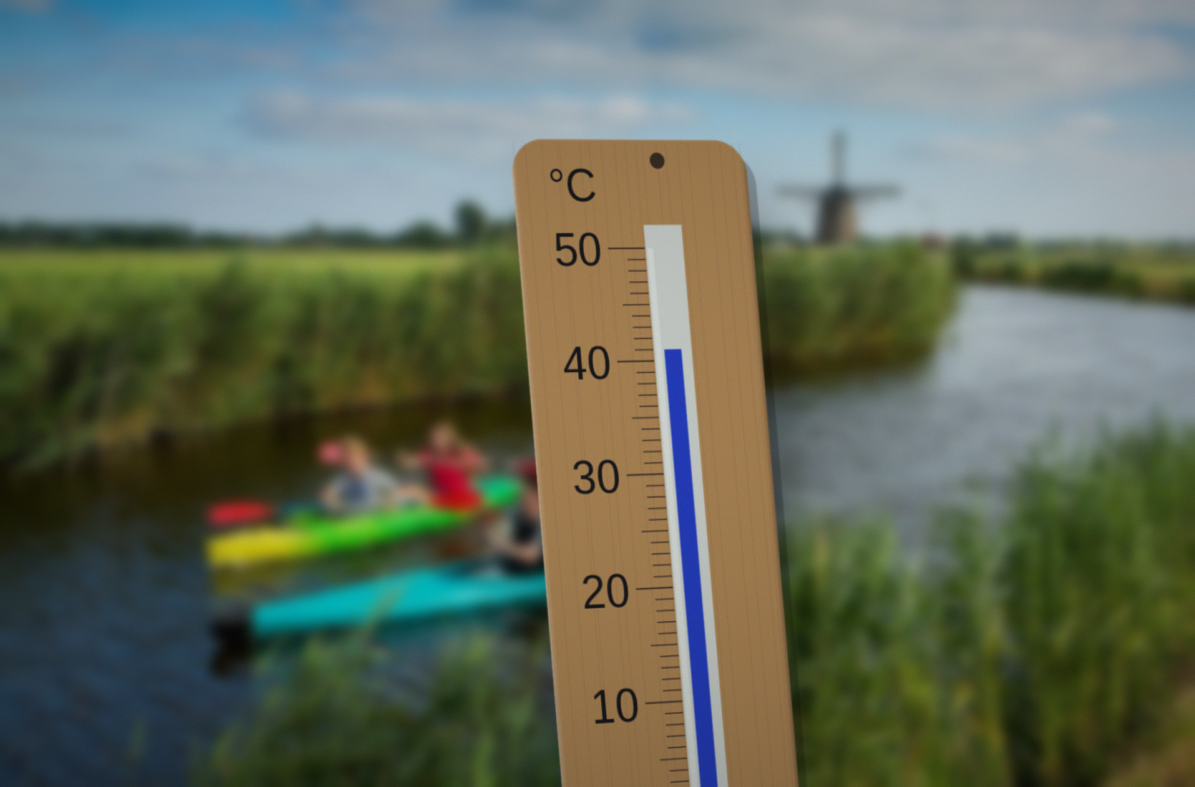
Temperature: 41,°C
